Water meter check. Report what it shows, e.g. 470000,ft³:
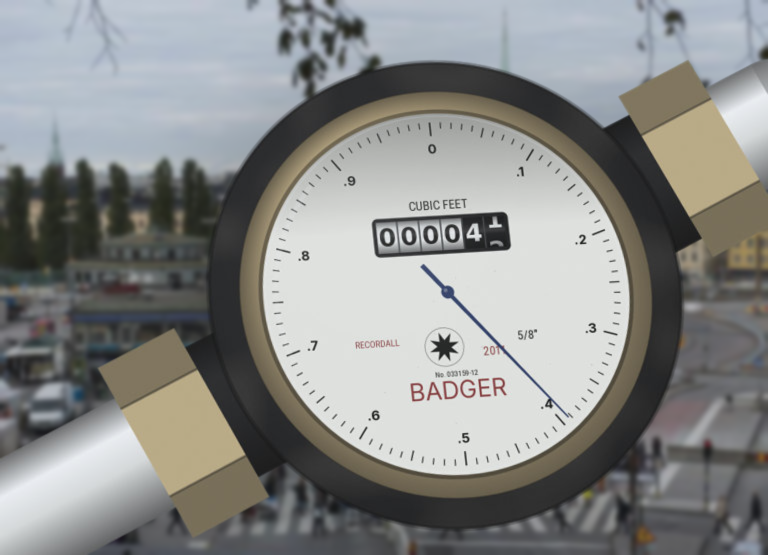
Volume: 41.39,ft³
